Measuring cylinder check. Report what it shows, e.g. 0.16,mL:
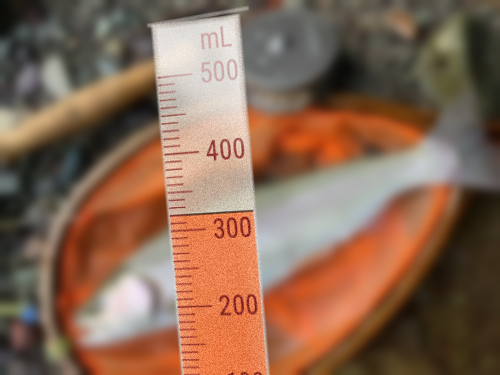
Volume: 320,mL
